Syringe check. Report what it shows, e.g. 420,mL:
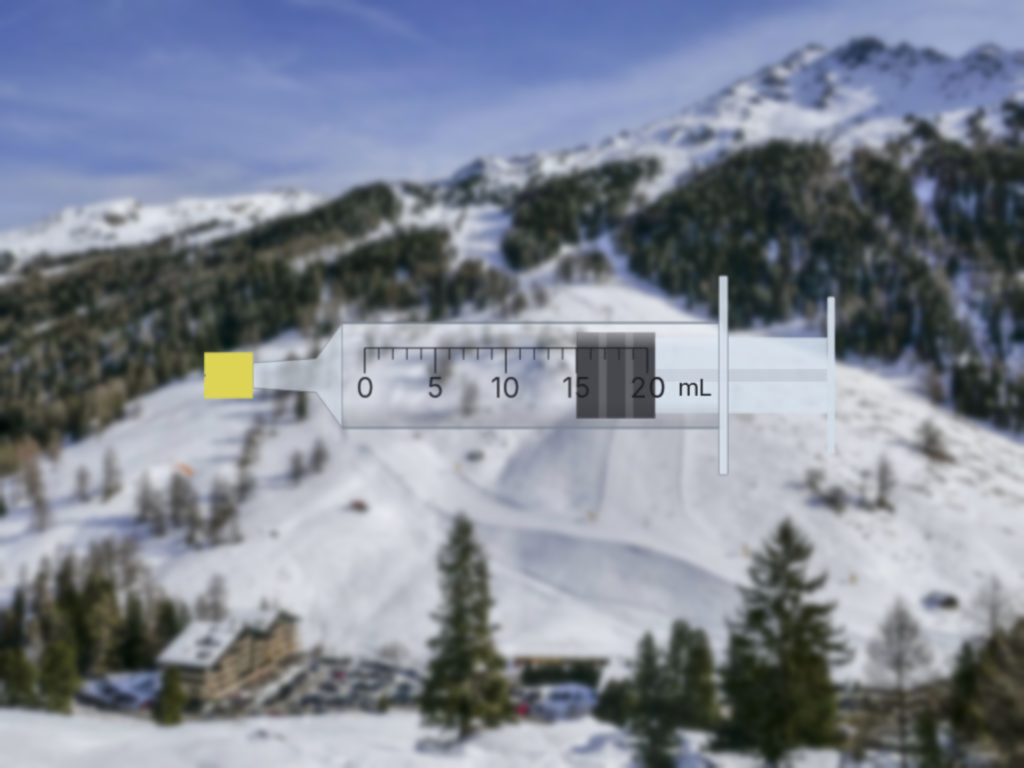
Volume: 15,mL
